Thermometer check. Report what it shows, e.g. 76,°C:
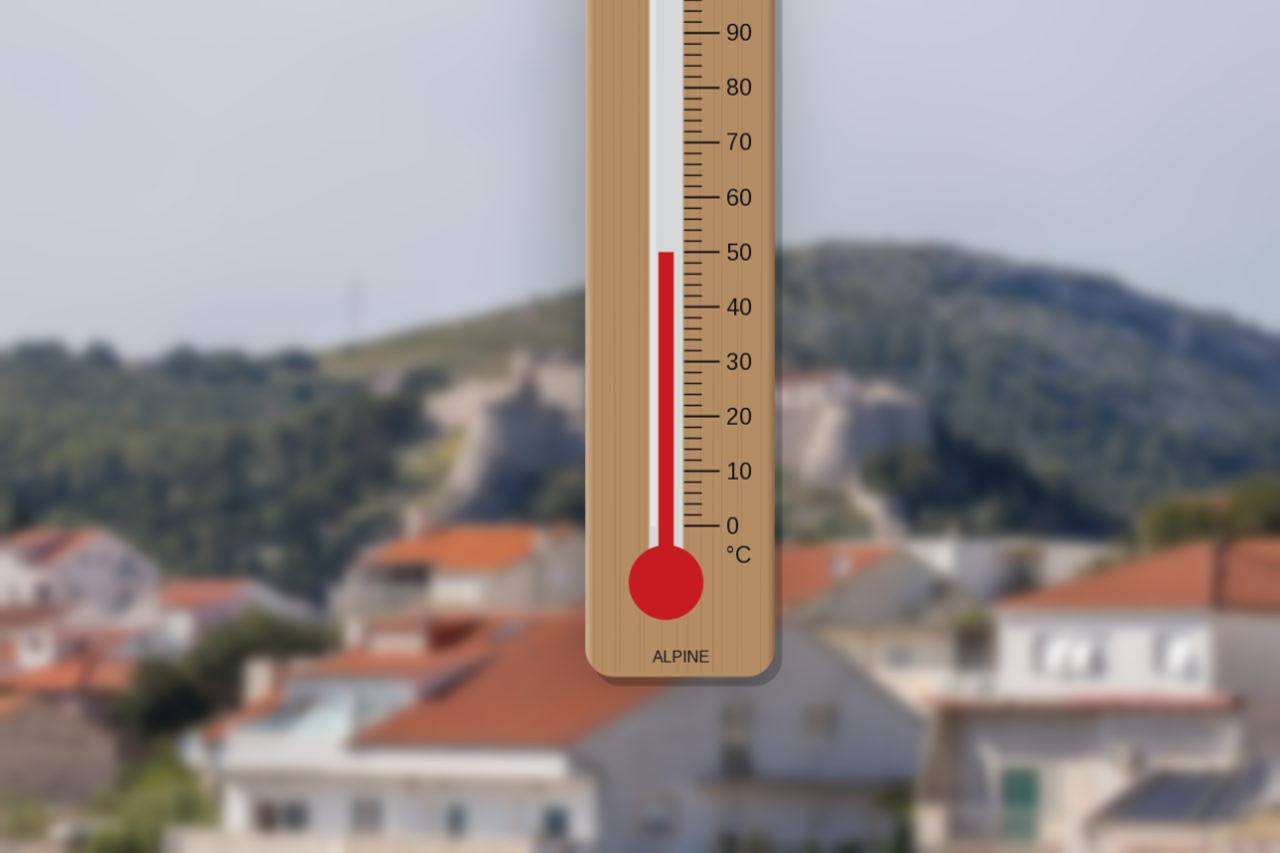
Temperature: 50,°C
